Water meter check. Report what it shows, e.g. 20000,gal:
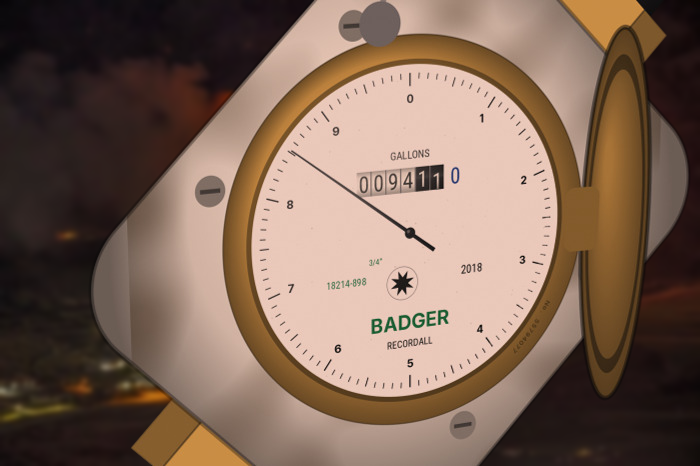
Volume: 94108.5,gal
